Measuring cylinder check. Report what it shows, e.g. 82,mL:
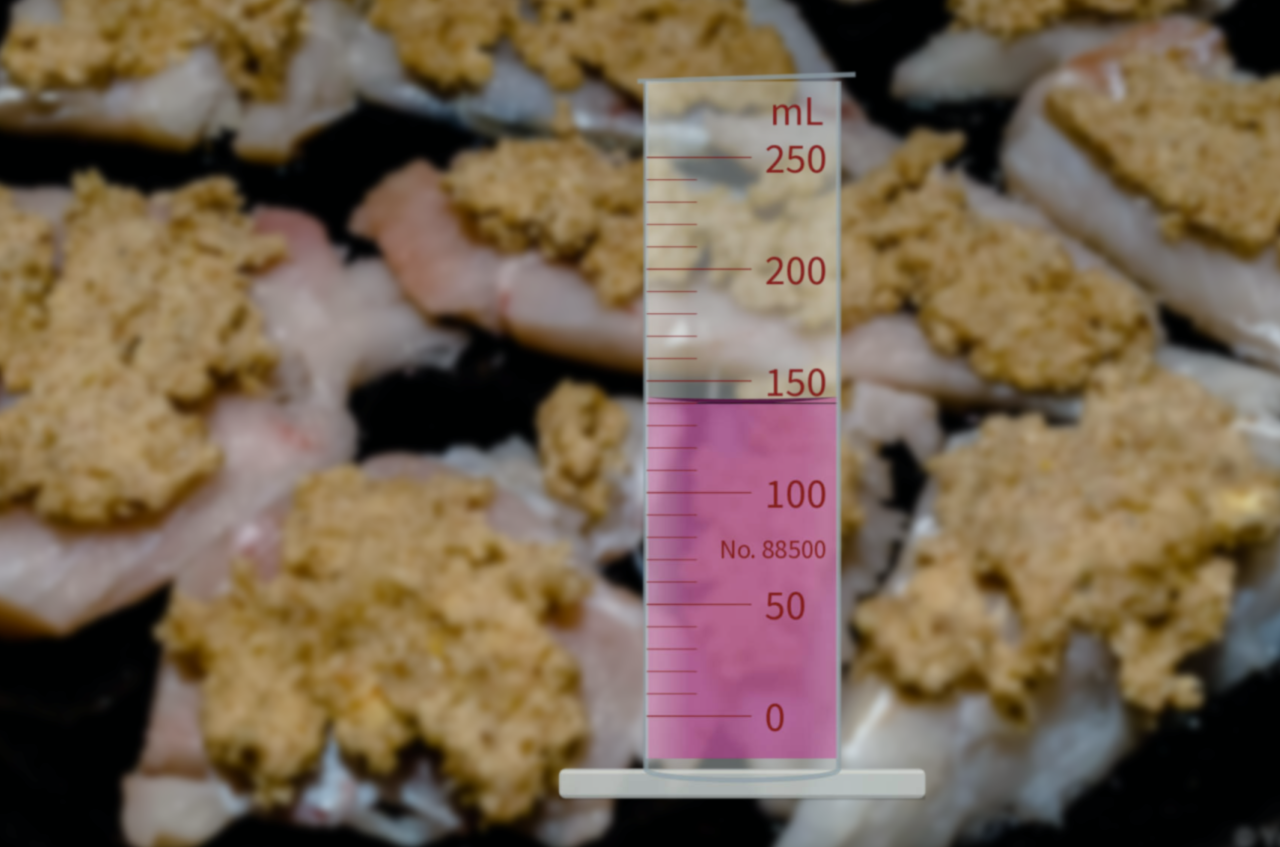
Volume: 140,mL
